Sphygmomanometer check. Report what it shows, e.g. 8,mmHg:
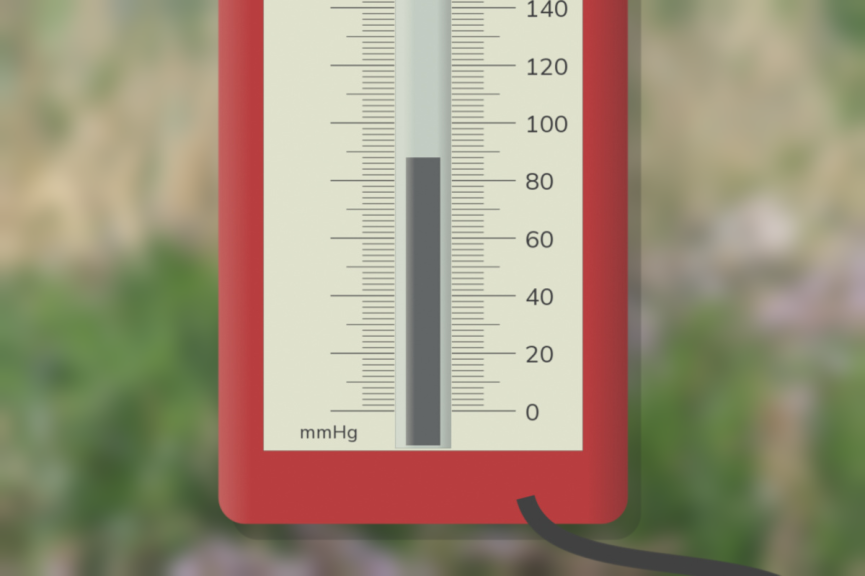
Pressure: 88,mmHg
